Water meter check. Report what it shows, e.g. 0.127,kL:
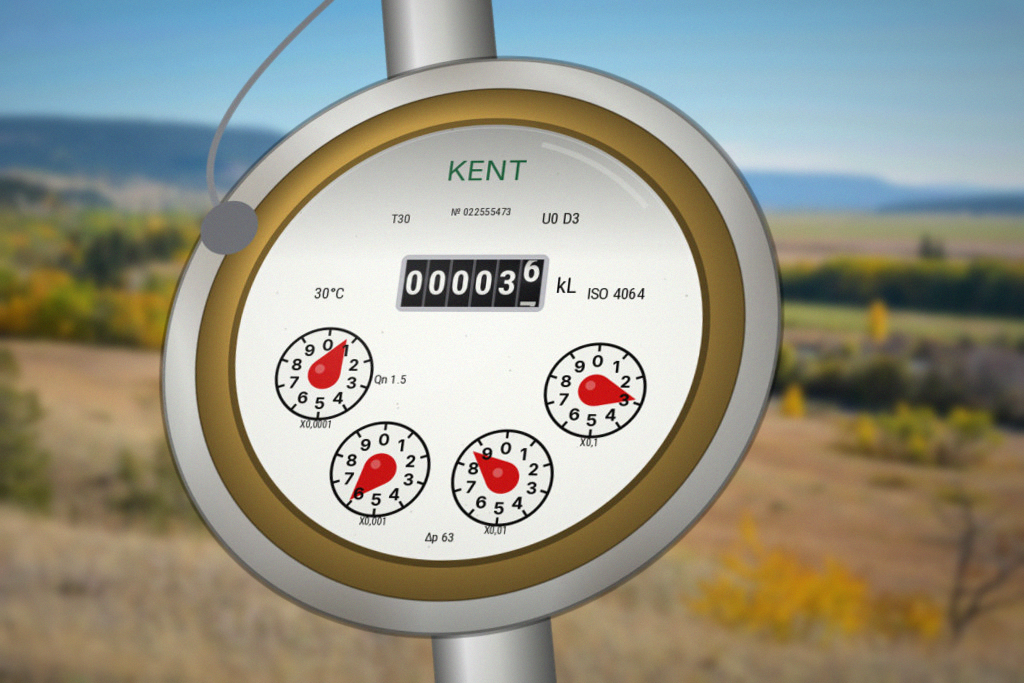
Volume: 36.2860,kL
